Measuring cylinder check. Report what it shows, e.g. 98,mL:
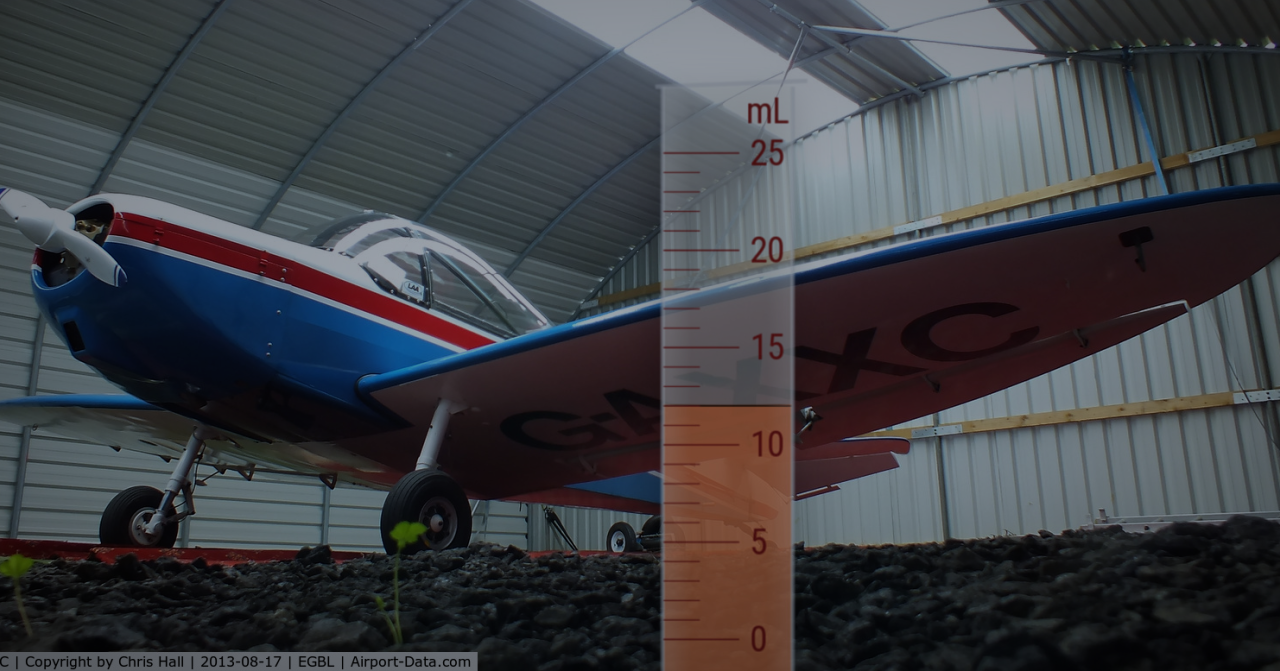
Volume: 12,mL
